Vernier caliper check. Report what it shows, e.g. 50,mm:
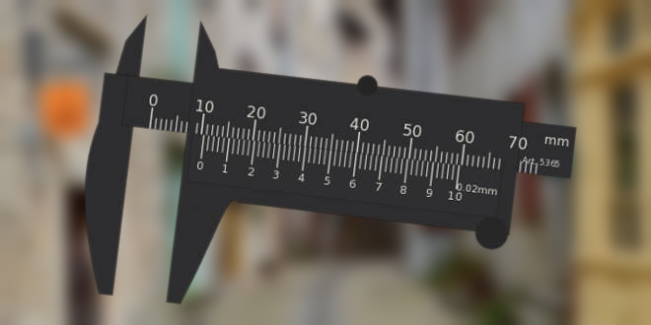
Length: 10.5,mm
